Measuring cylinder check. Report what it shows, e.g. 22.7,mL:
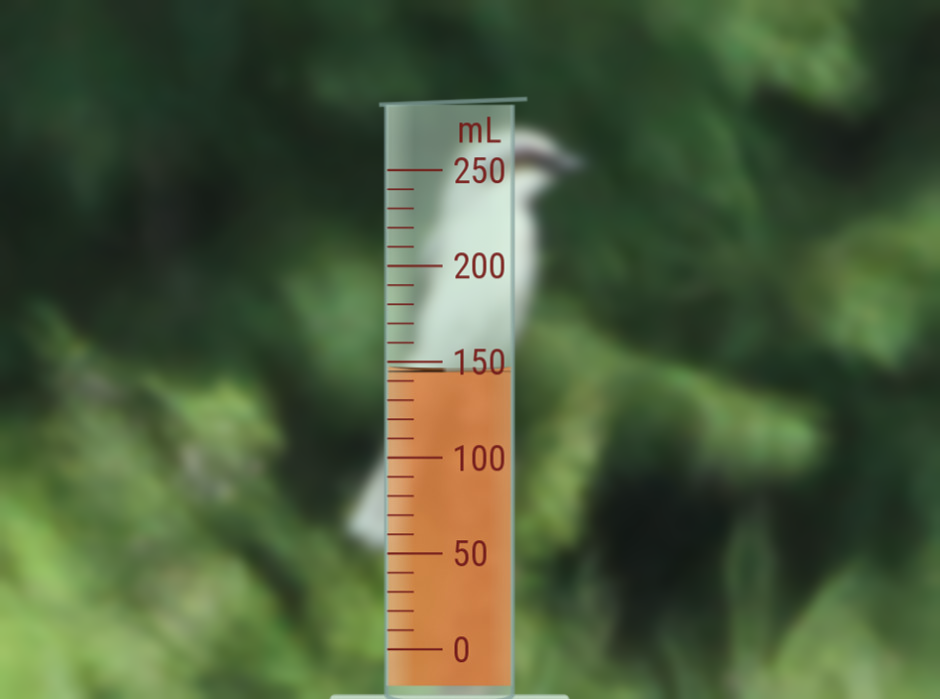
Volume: 145,mL
